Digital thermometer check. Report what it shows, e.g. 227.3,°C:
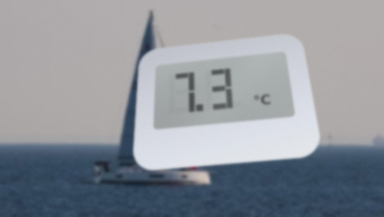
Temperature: 7.3,°C
